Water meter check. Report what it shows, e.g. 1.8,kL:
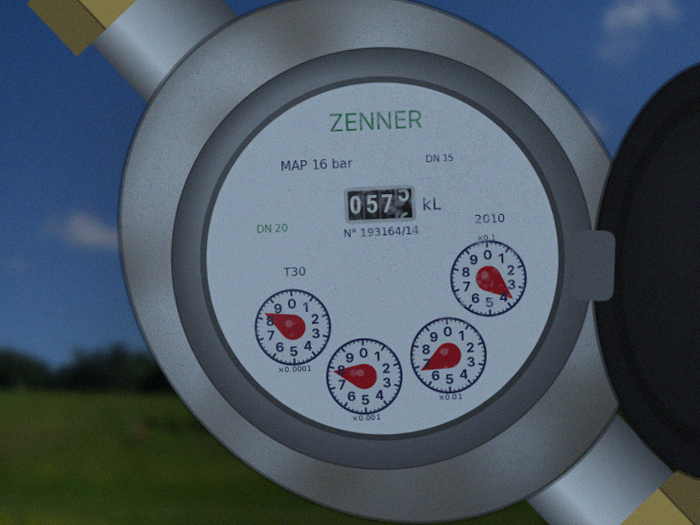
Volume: 575.3678,kL
